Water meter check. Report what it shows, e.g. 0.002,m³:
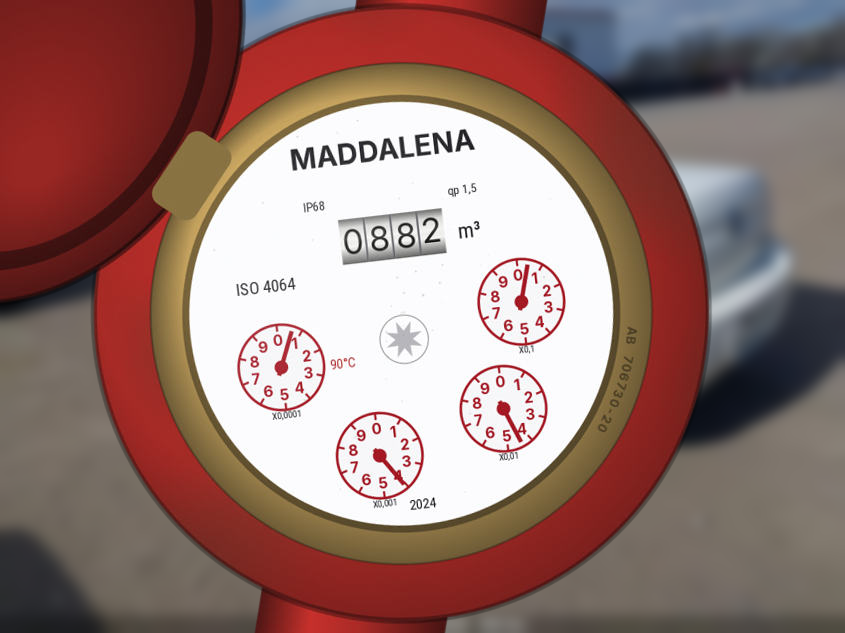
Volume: 882.0440,m³
